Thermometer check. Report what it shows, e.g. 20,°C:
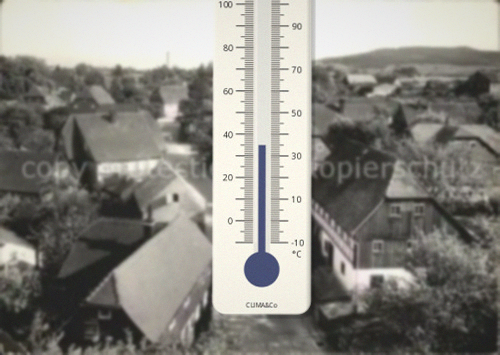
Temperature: 35,°C
